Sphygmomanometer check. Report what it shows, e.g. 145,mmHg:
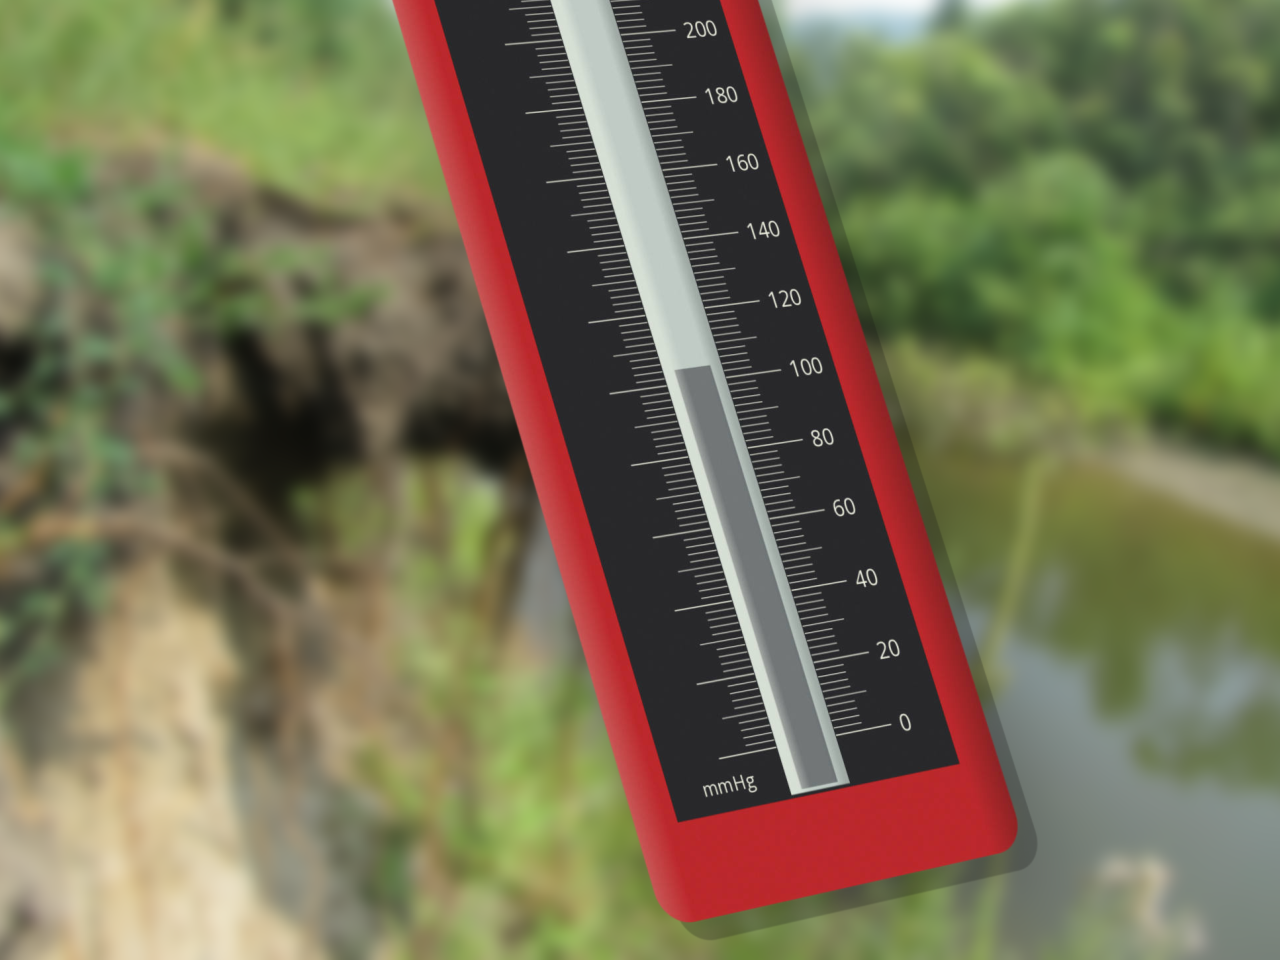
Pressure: 104,mmHg
